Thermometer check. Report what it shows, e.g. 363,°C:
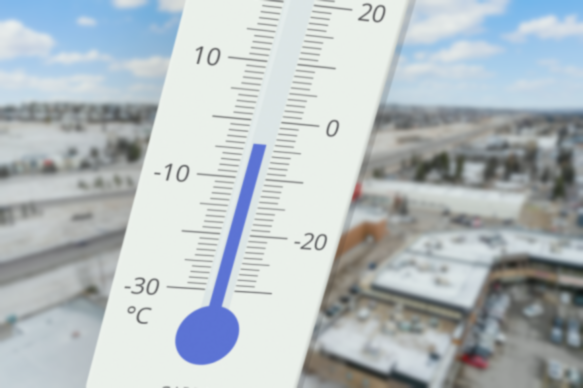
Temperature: -4,°C
